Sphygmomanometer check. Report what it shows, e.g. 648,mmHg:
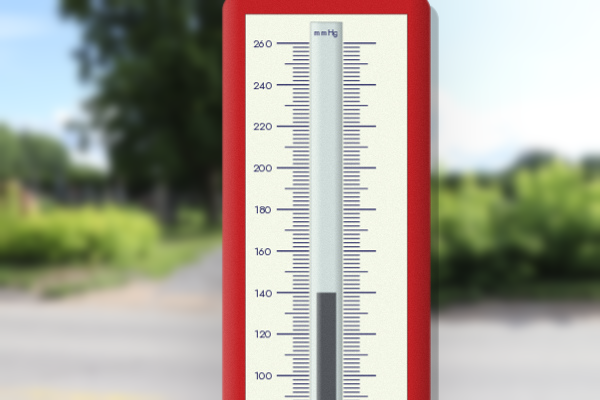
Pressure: 140,mmHg
